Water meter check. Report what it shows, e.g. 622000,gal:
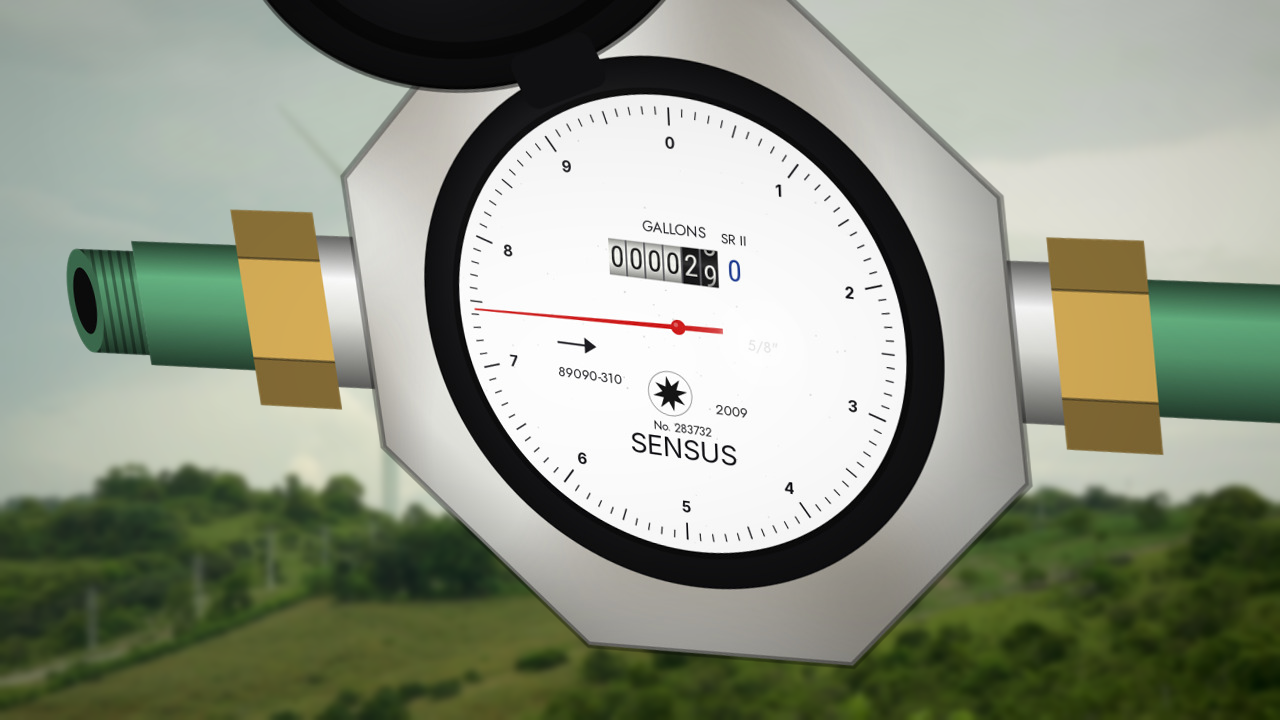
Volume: 287.4,gal
